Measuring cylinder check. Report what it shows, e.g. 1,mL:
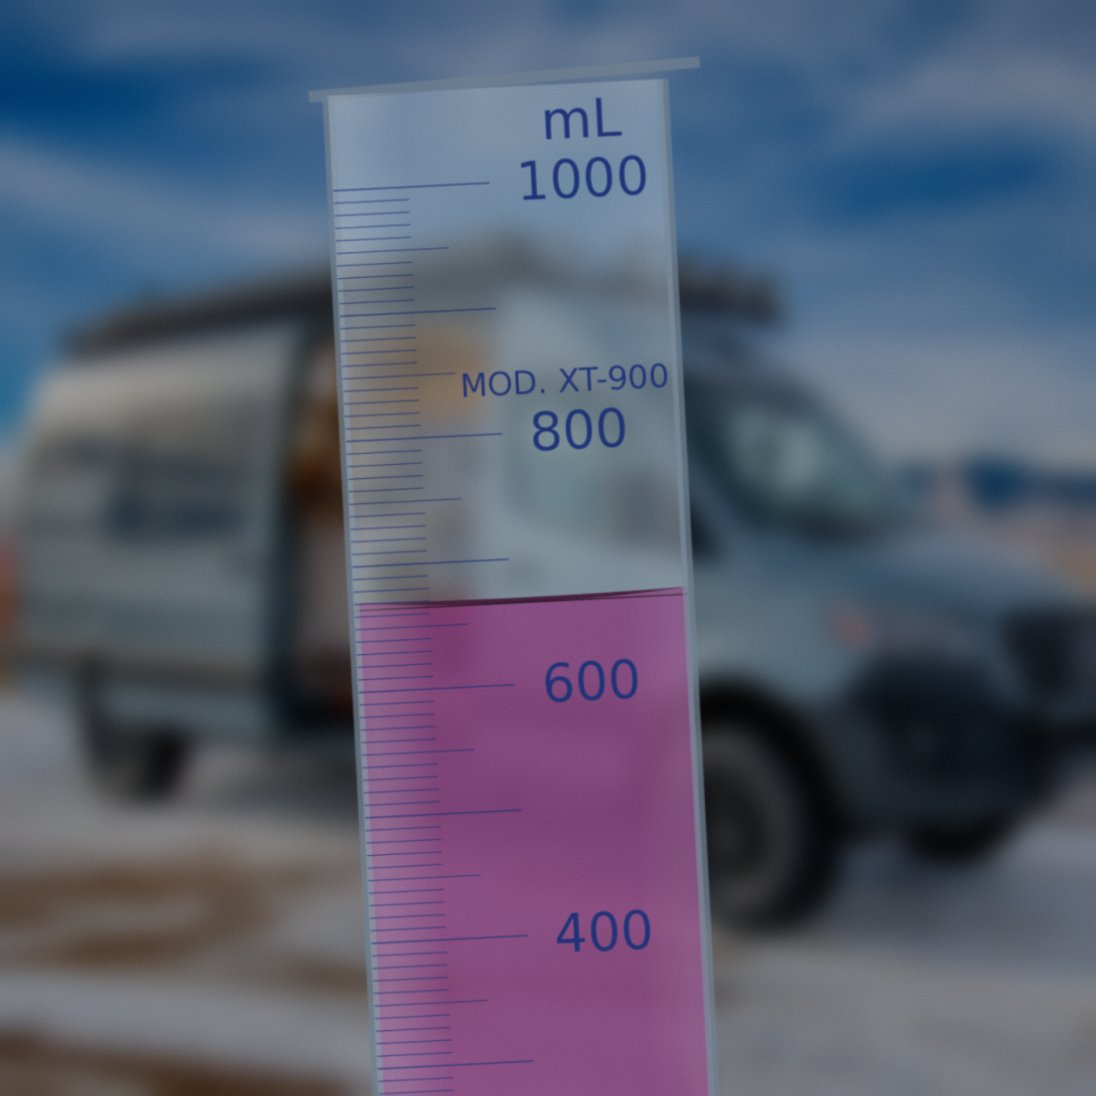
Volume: 665,mL
